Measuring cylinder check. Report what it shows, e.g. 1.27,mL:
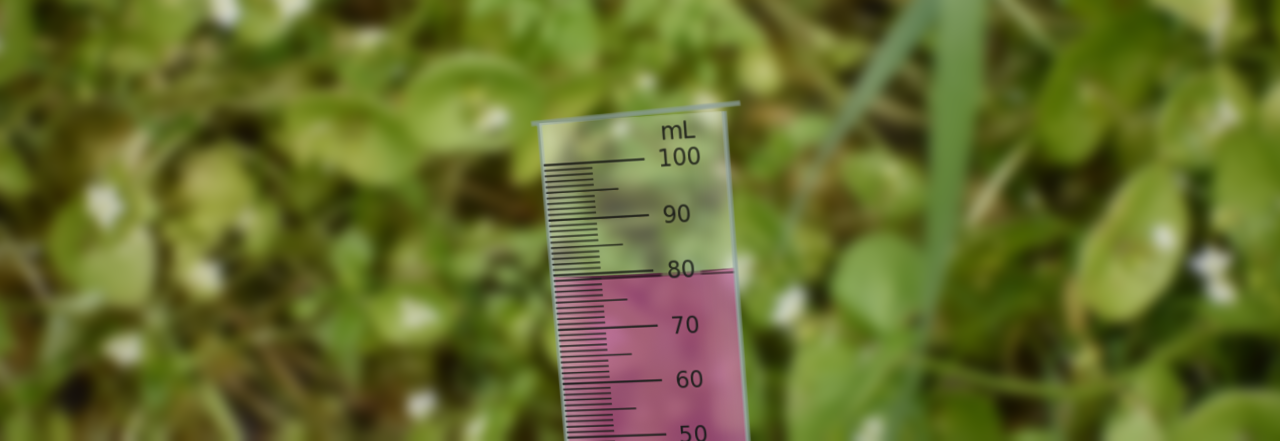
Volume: 79,mL
